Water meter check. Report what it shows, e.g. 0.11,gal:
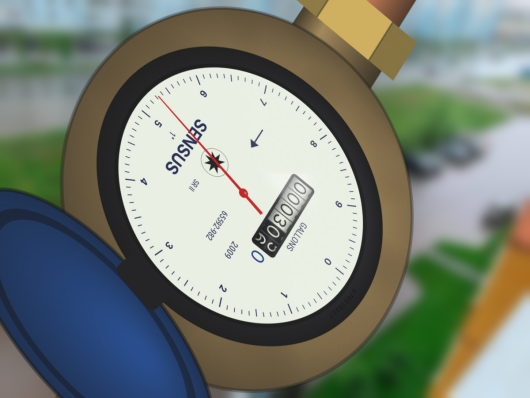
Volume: 3055.3,gal
